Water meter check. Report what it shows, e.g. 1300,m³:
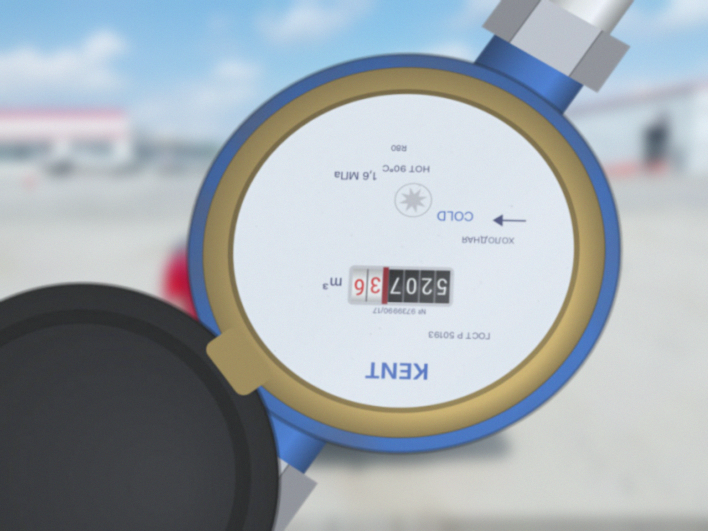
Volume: 5207.36,m³
